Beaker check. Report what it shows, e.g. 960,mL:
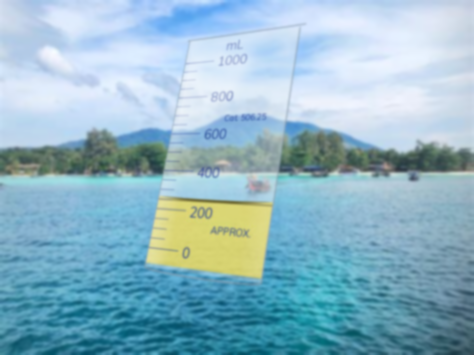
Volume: 250,mL
